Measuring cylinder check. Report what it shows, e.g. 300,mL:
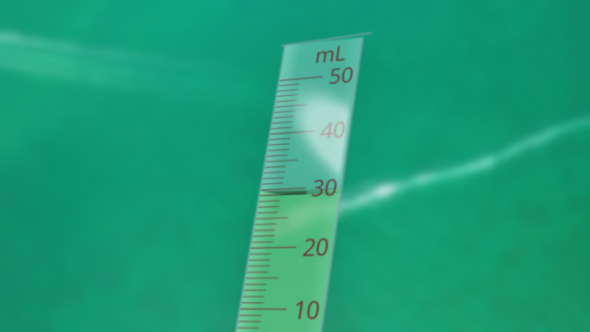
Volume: 29,mL
